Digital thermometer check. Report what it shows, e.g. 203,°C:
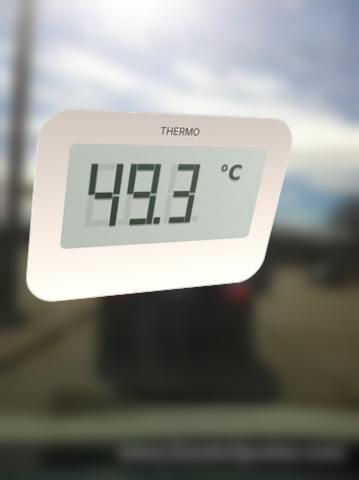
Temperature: 49.3,°C
